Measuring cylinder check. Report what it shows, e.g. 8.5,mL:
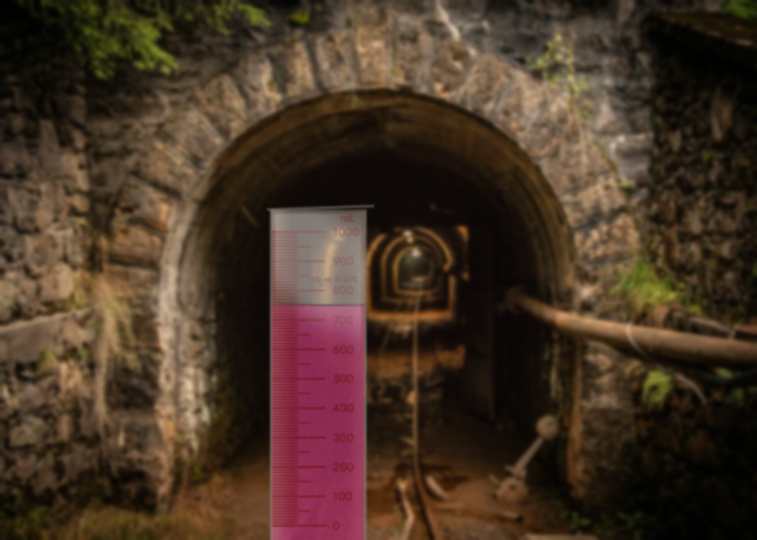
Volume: 750,mL
